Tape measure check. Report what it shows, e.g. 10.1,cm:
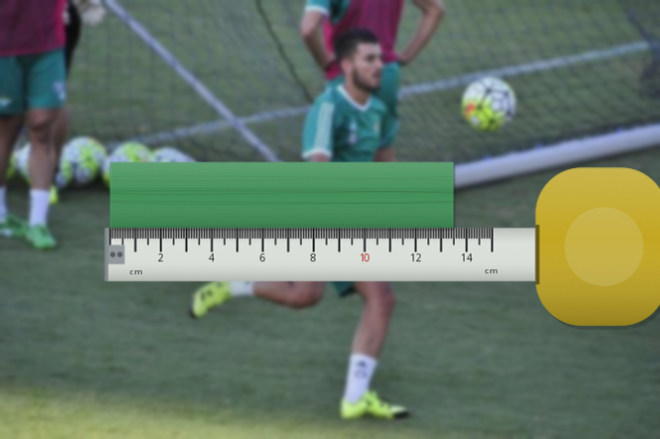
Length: 13.5,cm
